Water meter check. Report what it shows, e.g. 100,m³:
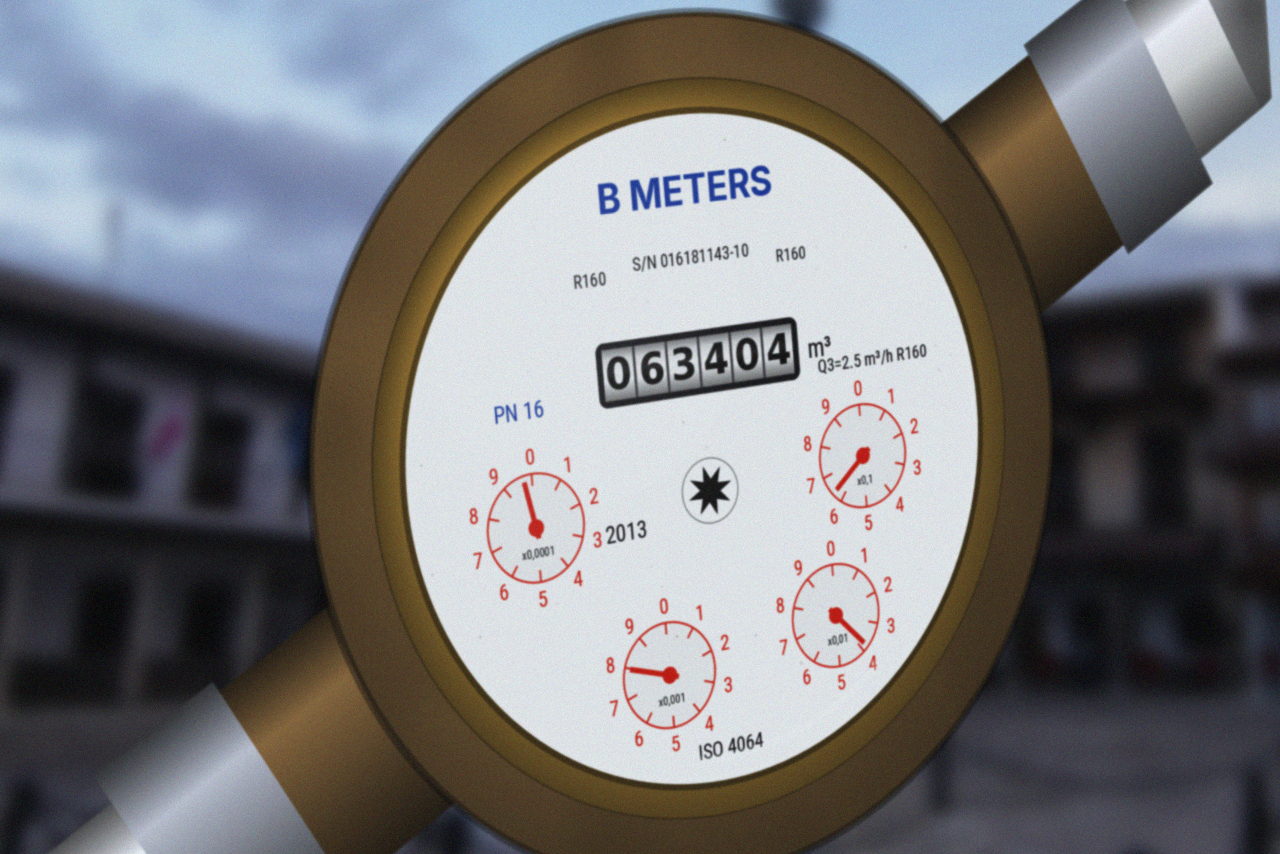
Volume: 63404.6379,m³
